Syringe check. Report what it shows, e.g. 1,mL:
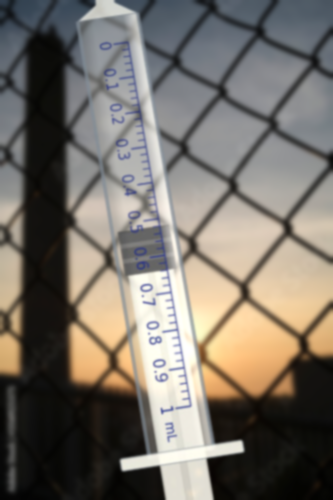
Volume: 0.52,mL
